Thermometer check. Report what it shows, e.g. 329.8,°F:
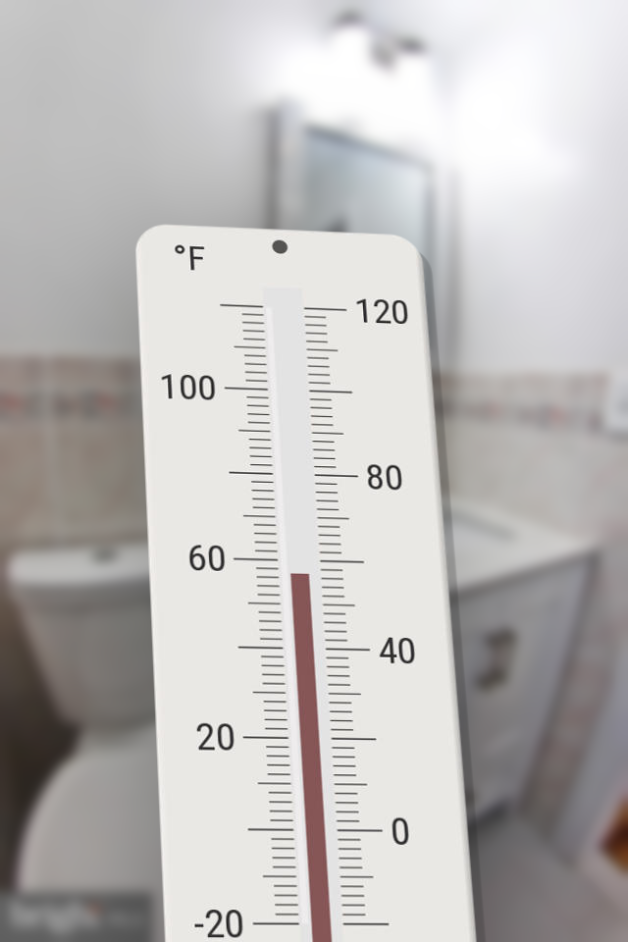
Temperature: 57,°F
